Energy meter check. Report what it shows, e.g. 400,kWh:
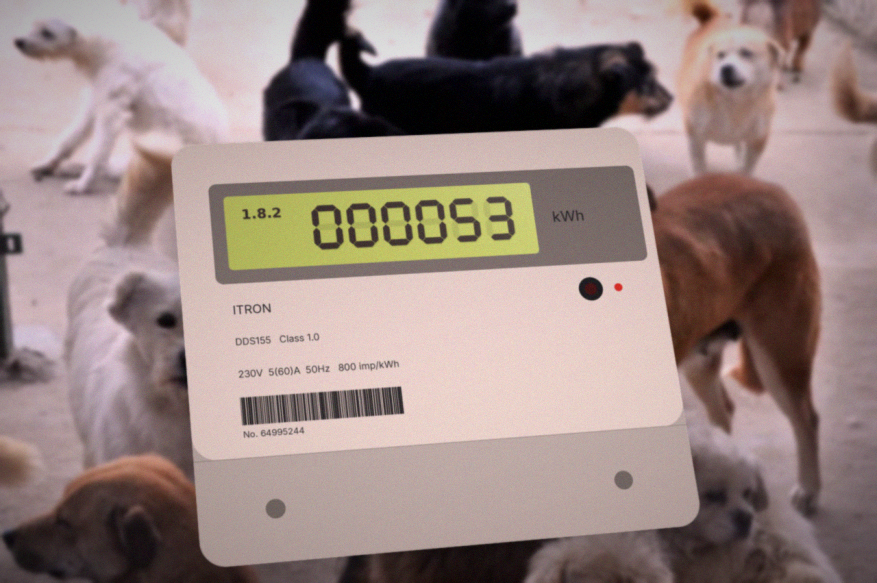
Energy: 53,kWh
